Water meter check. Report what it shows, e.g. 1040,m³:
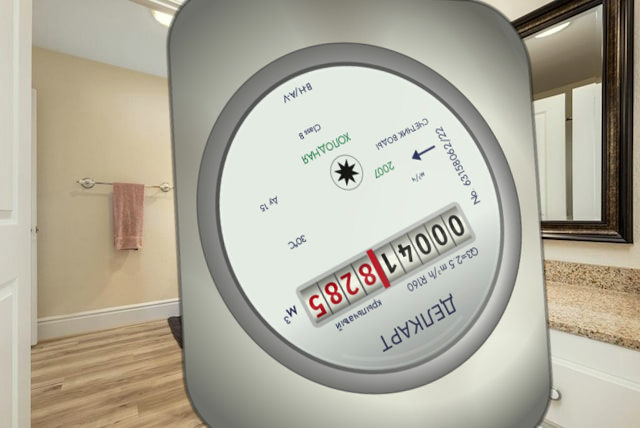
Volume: 41.8285,m³
